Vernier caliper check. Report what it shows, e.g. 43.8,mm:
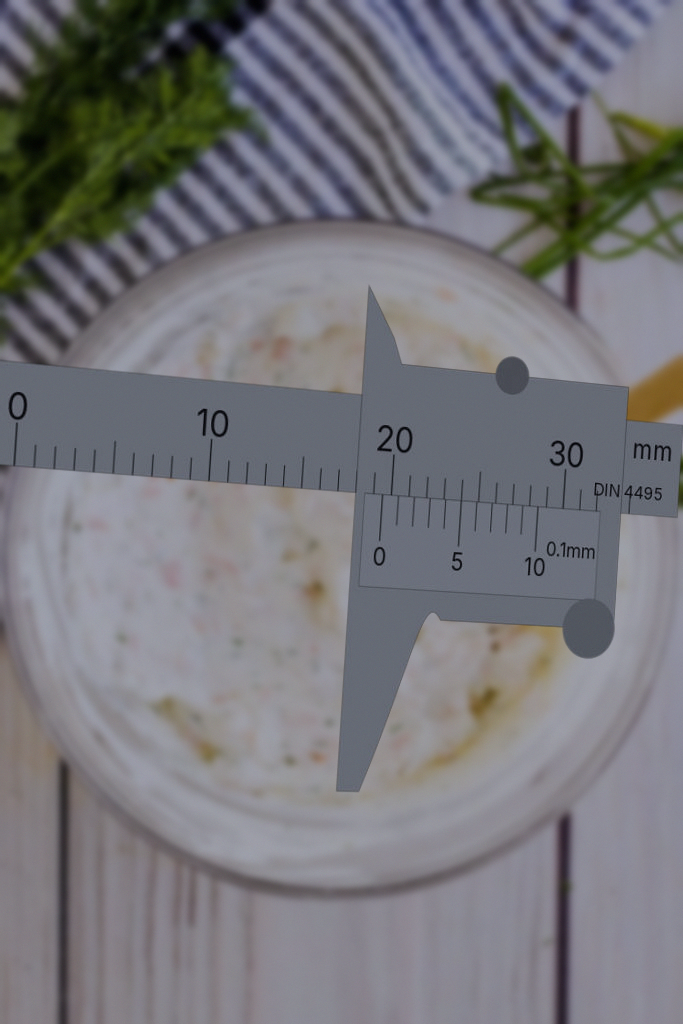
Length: 19.5,mm
